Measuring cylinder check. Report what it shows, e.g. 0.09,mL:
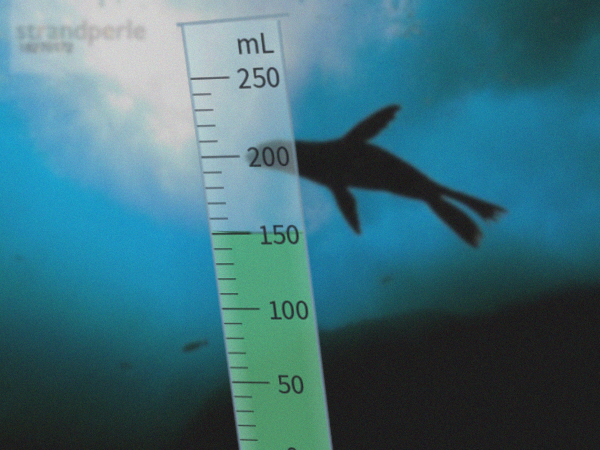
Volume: 150,mL
